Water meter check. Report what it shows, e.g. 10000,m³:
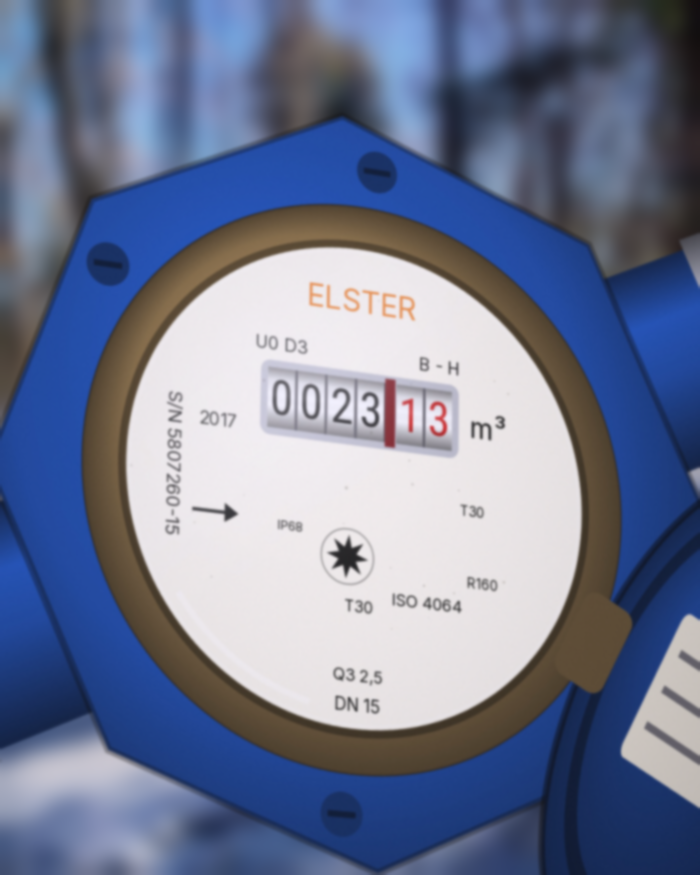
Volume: 23.13,m³
